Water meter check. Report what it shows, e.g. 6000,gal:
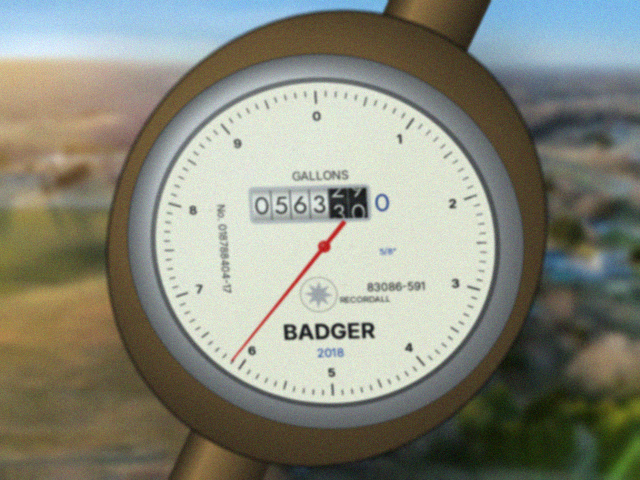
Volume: 563296.1,gal
